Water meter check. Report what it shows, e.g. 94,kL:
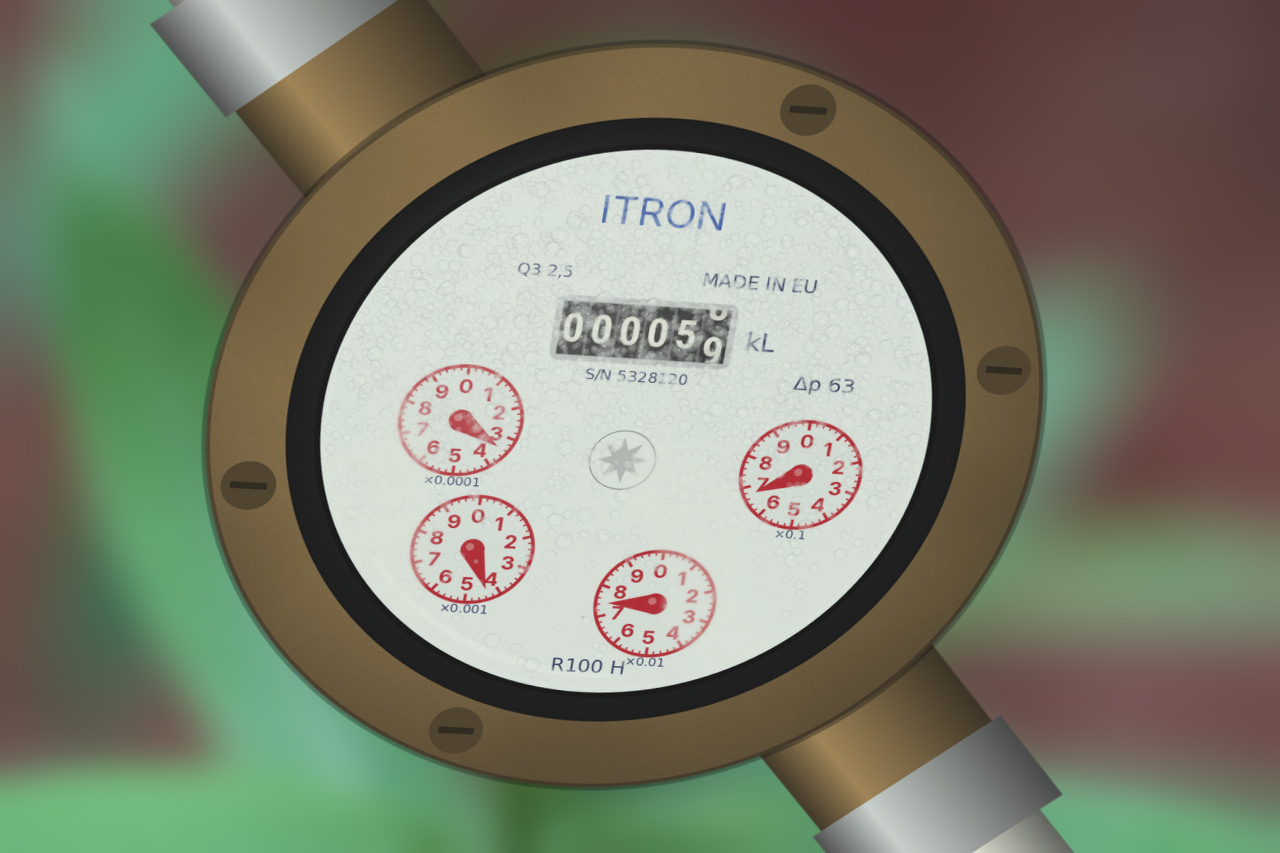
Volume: 58.6743,kL
